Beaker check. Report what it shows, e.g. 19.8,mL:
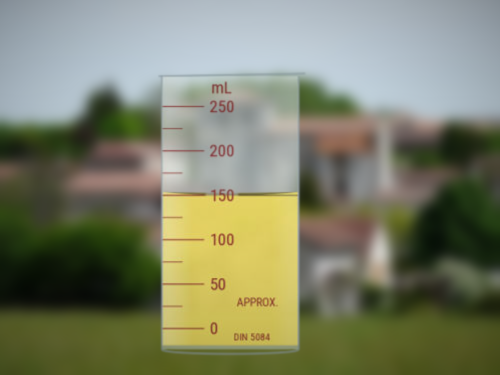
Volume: 150,mL
